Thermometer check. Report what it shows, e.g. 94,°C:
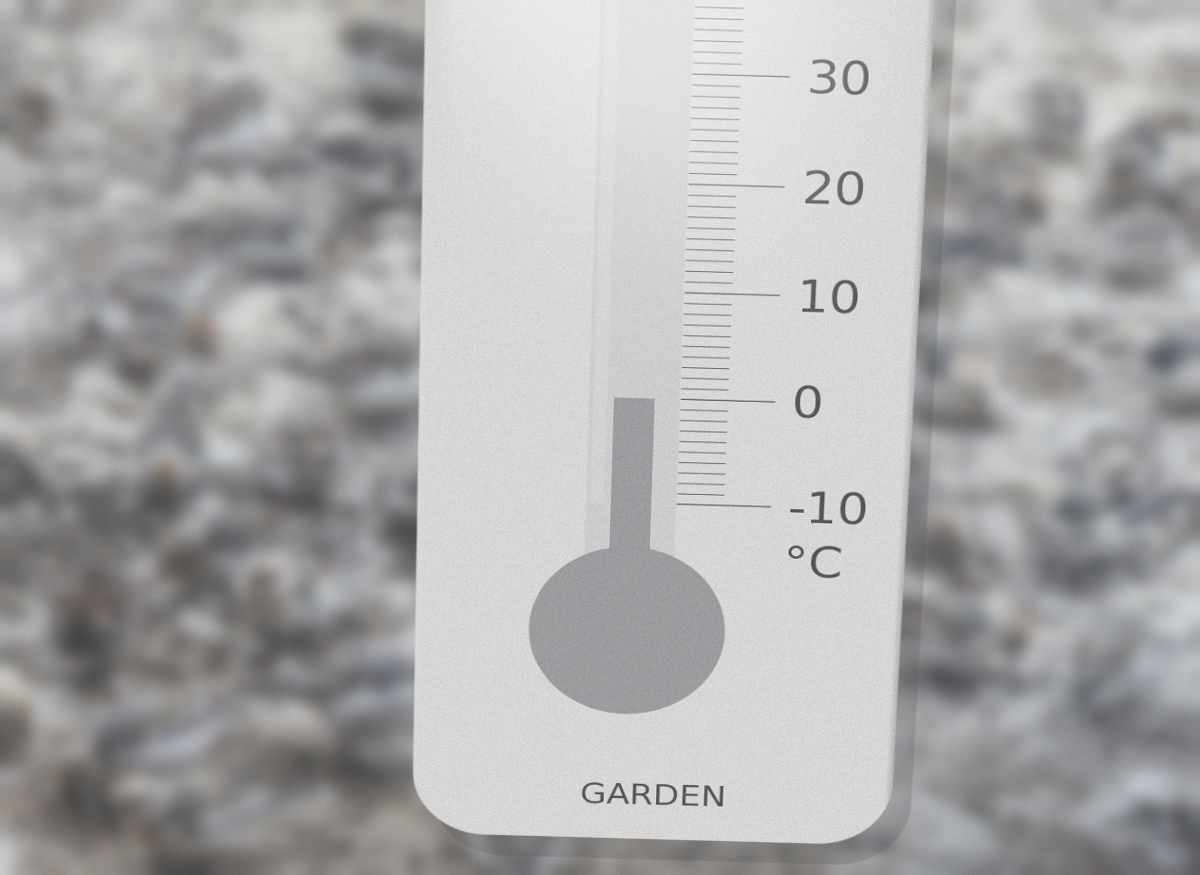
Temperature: 0,°C
